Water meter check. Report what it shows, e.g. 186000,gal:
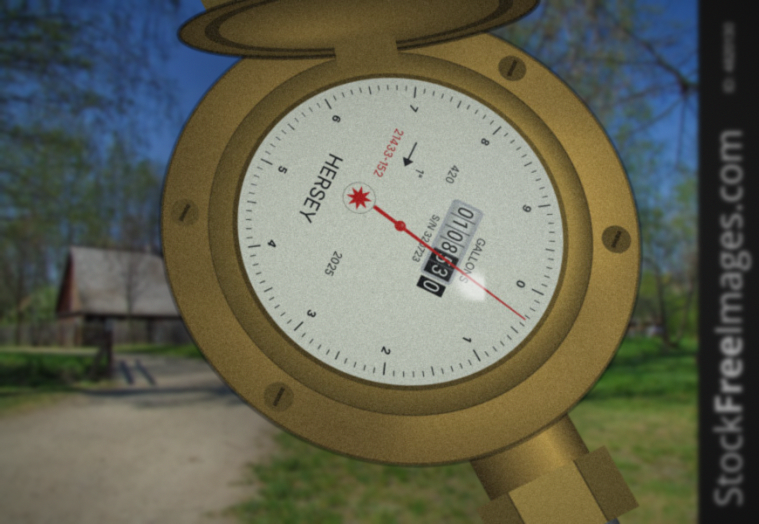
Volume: 108530.3,gal
